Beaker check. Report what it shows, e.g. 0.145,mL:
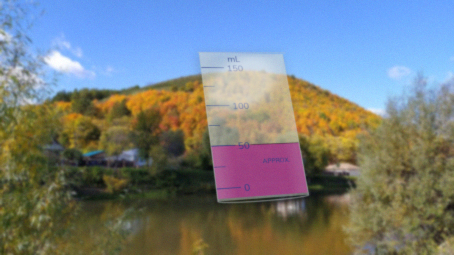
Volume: 50,mL
